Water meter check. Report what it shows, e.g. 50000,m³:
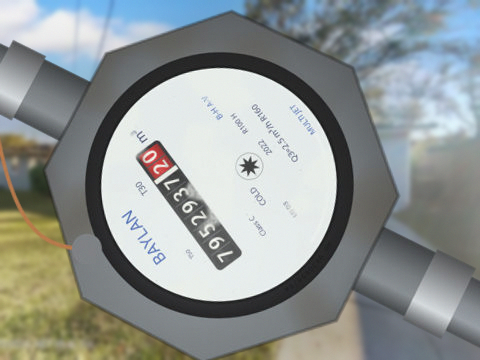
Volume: 7952937.20,m³
